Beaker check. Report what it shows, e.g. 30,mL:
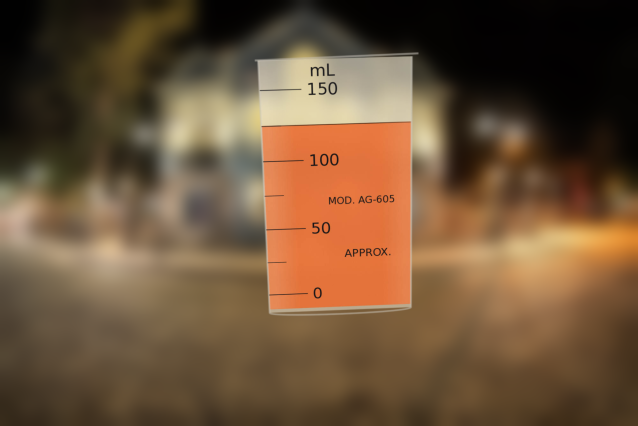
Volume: 125,mL
